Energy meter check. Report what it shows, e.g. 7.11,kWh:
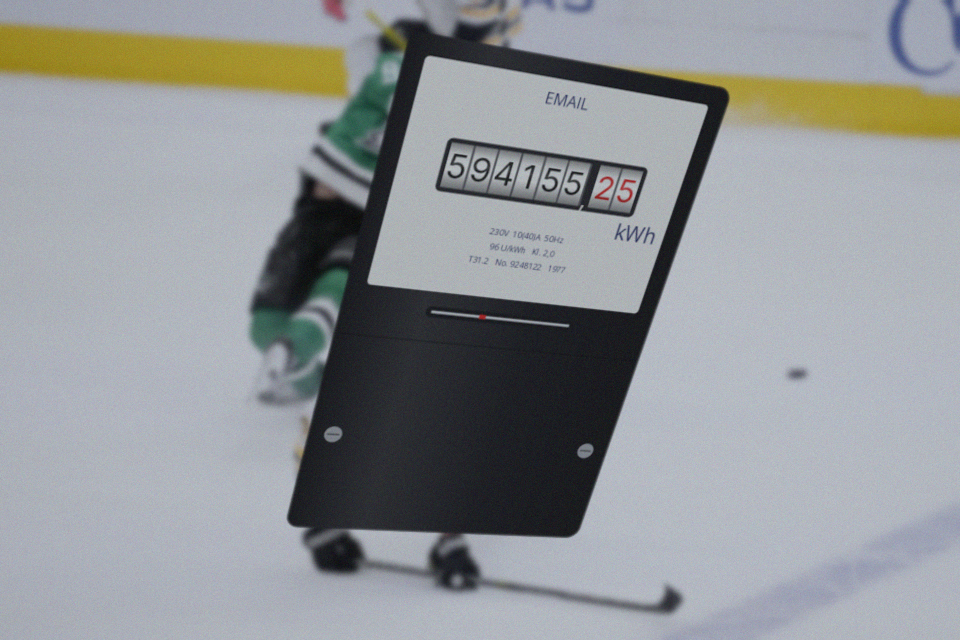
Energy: 594155.25,kWh
